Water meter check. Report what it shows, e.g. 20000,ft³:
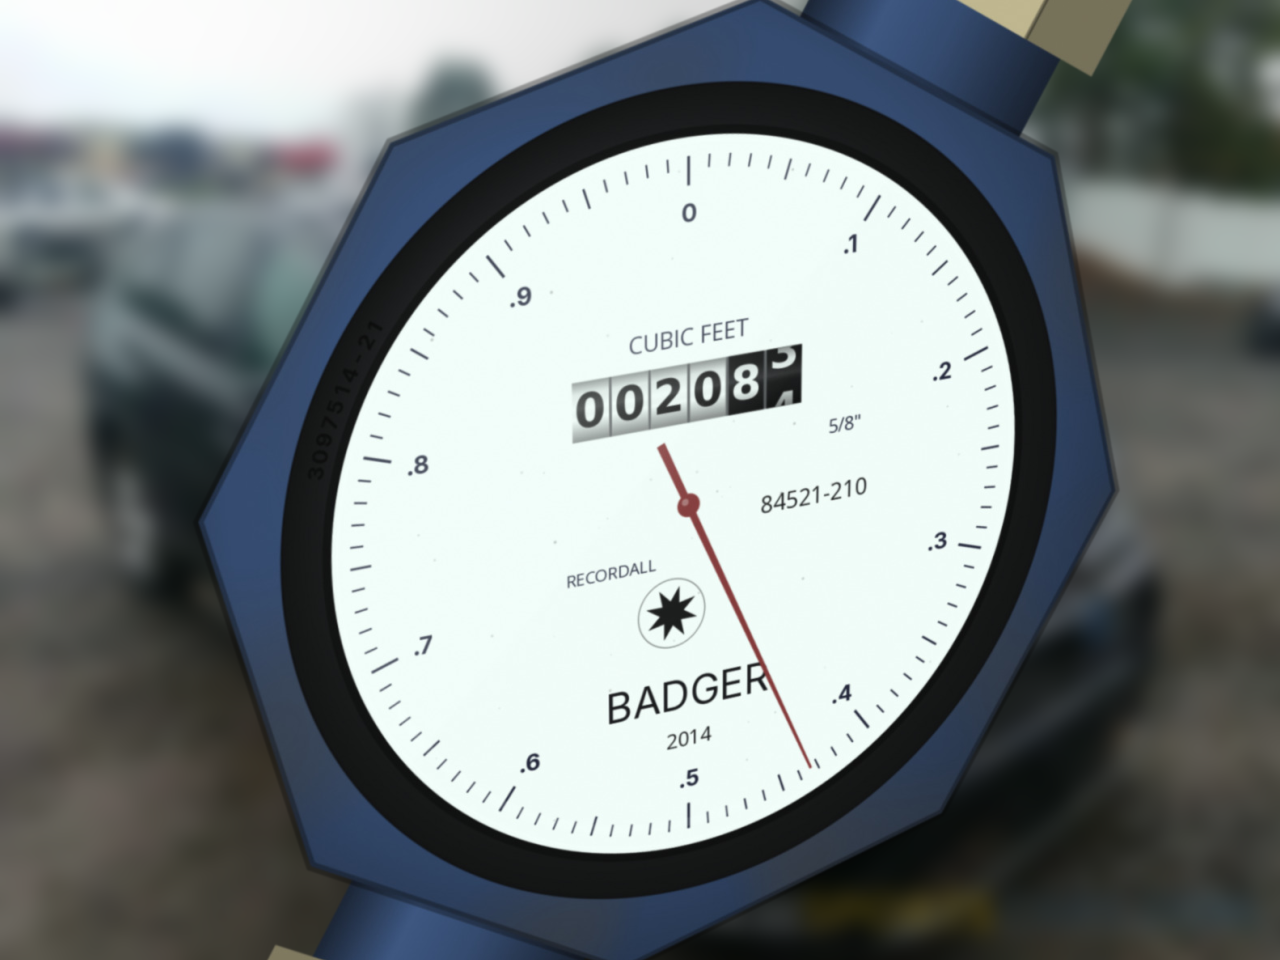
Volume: 2083.43,ft³
